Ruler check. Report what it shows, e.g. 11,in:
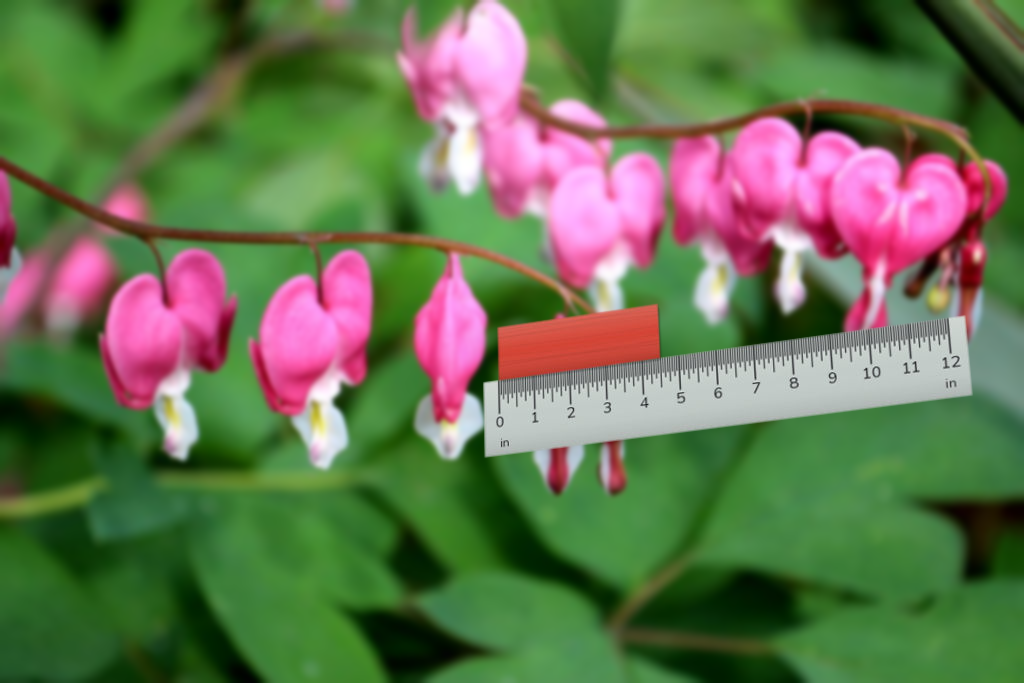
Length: 4.5,in
